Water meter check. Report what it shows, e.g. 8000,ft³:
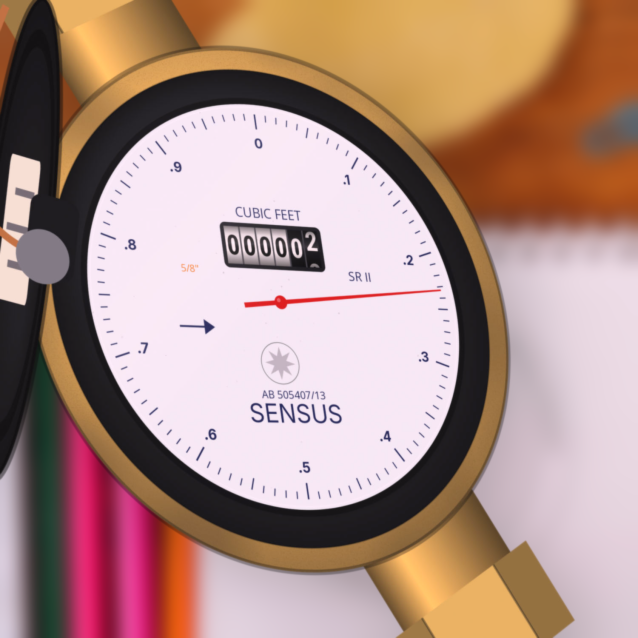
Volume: 2.23,ft³
